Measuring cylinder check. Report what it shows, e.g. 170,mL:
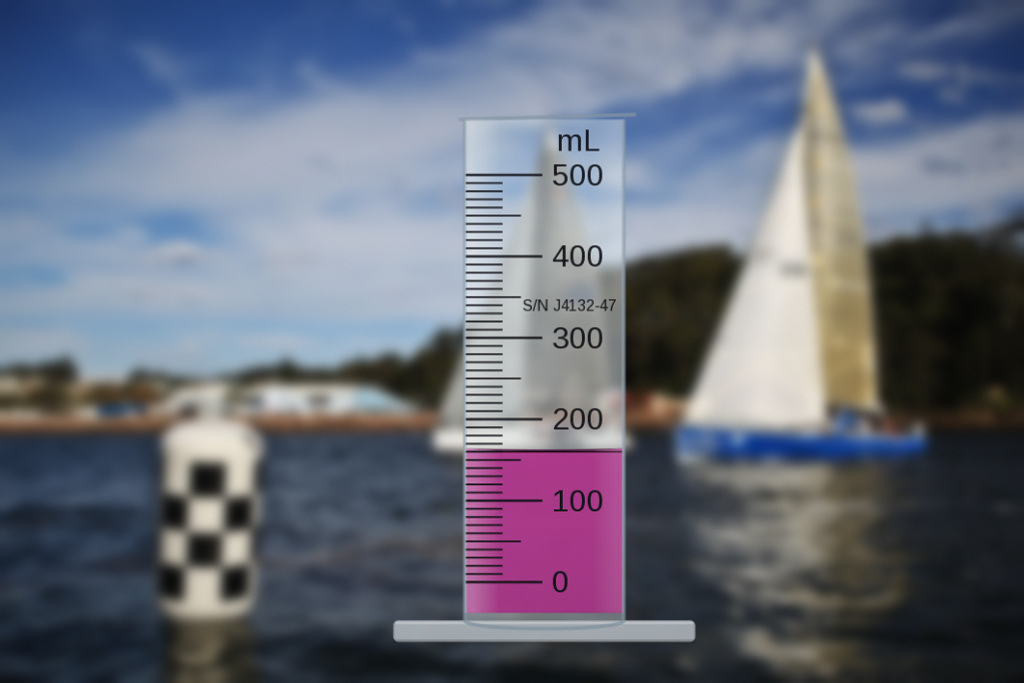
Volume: 160,mL
